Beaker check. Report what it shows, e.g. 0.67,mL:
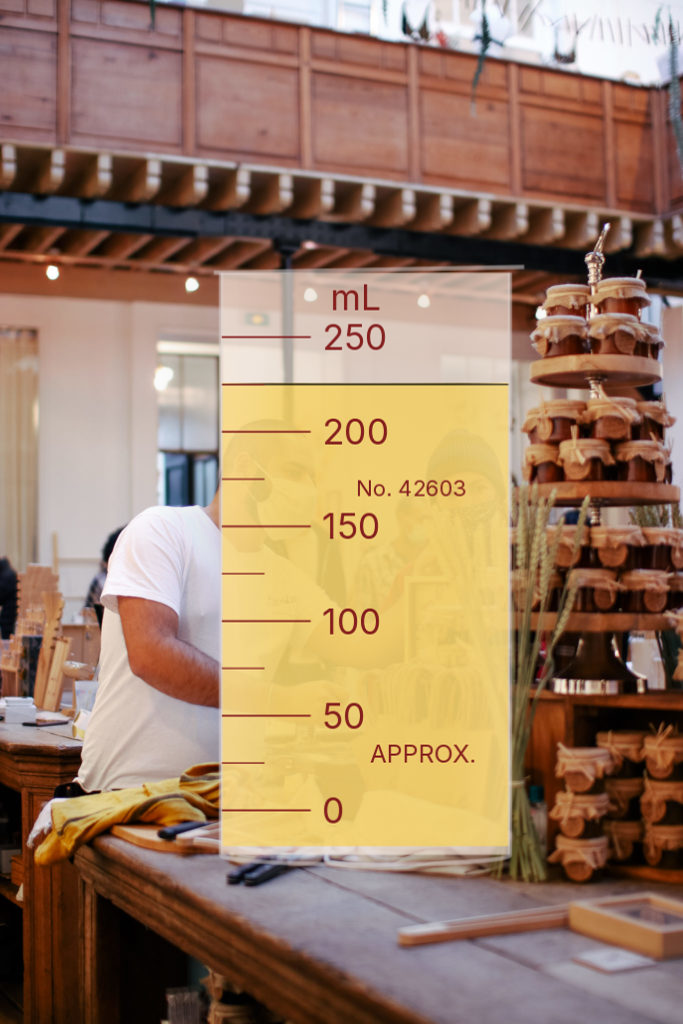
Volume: 225,mL
